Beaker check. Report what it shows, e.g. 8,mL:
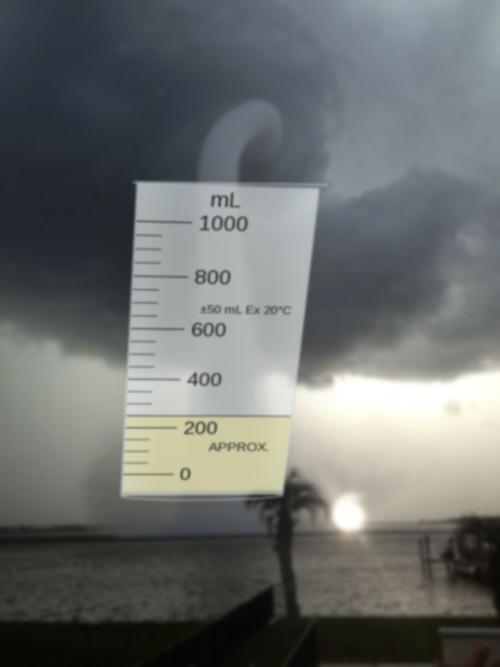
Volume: 250,mL
